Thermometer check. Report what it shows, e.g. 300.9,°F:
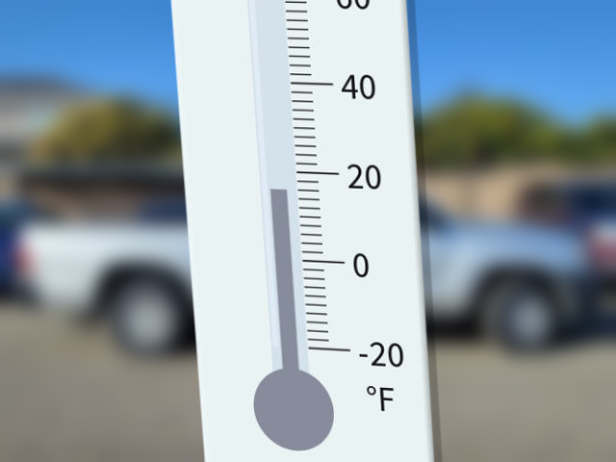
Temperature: 16,°F
